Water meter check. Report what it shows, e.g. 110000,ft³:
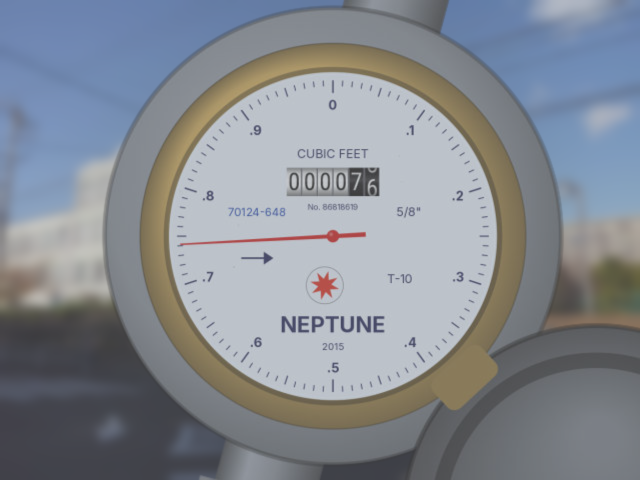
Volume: 75.74,ft³
